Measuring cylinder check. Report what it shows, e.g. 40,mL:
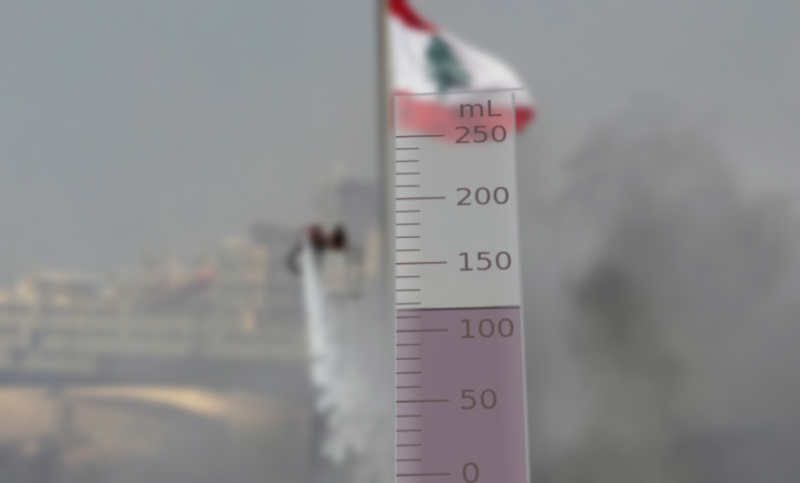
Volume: 115,mL
